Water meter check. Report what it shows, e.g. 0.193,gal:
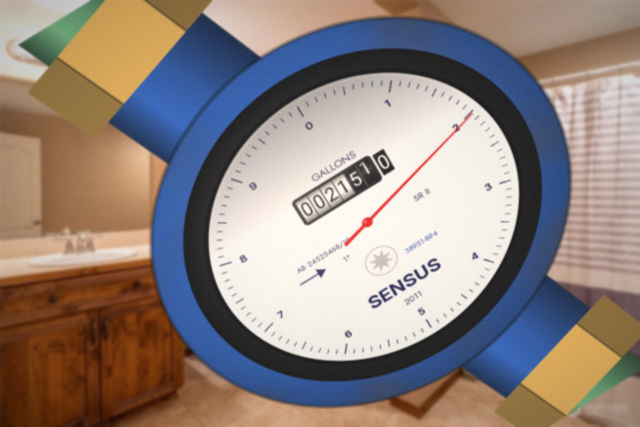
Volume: 21512.0,gal
